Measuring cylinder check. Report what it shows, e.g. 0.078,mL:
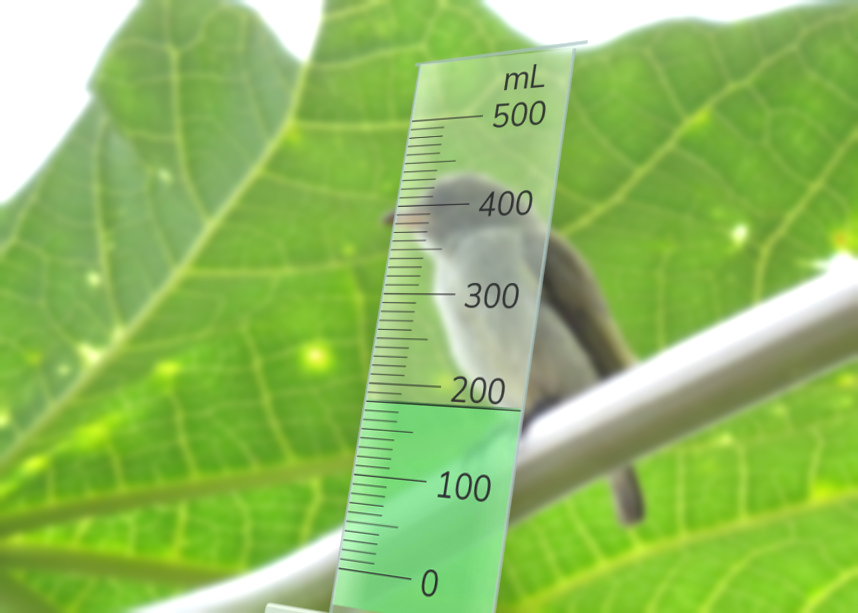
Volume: 180,mL
